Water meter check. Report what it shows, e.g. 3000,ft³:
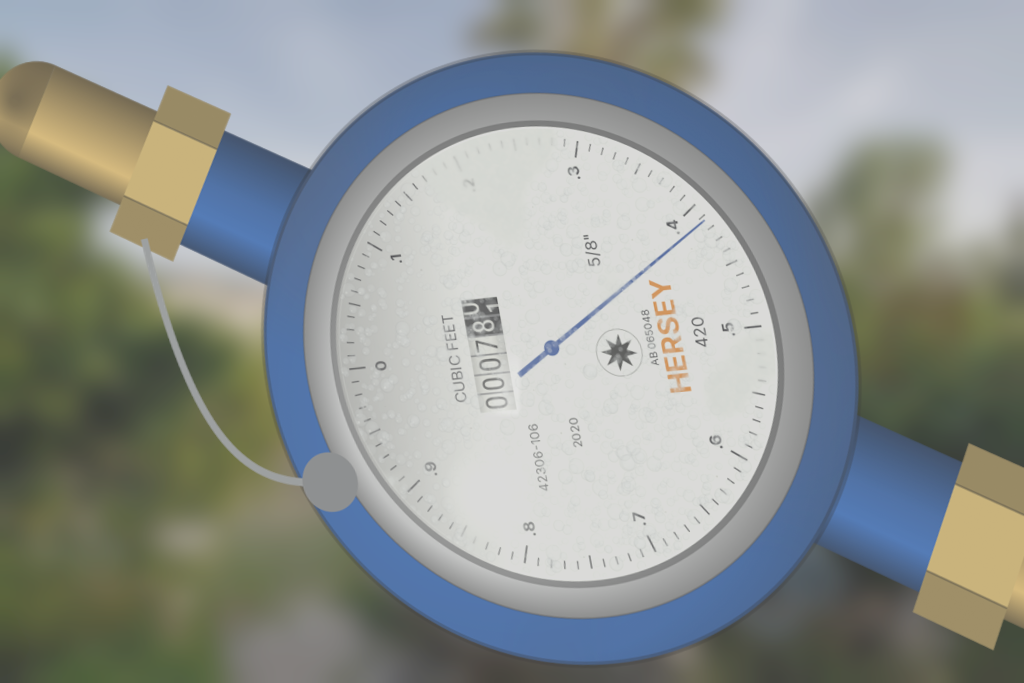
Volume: 780.41,ft³
